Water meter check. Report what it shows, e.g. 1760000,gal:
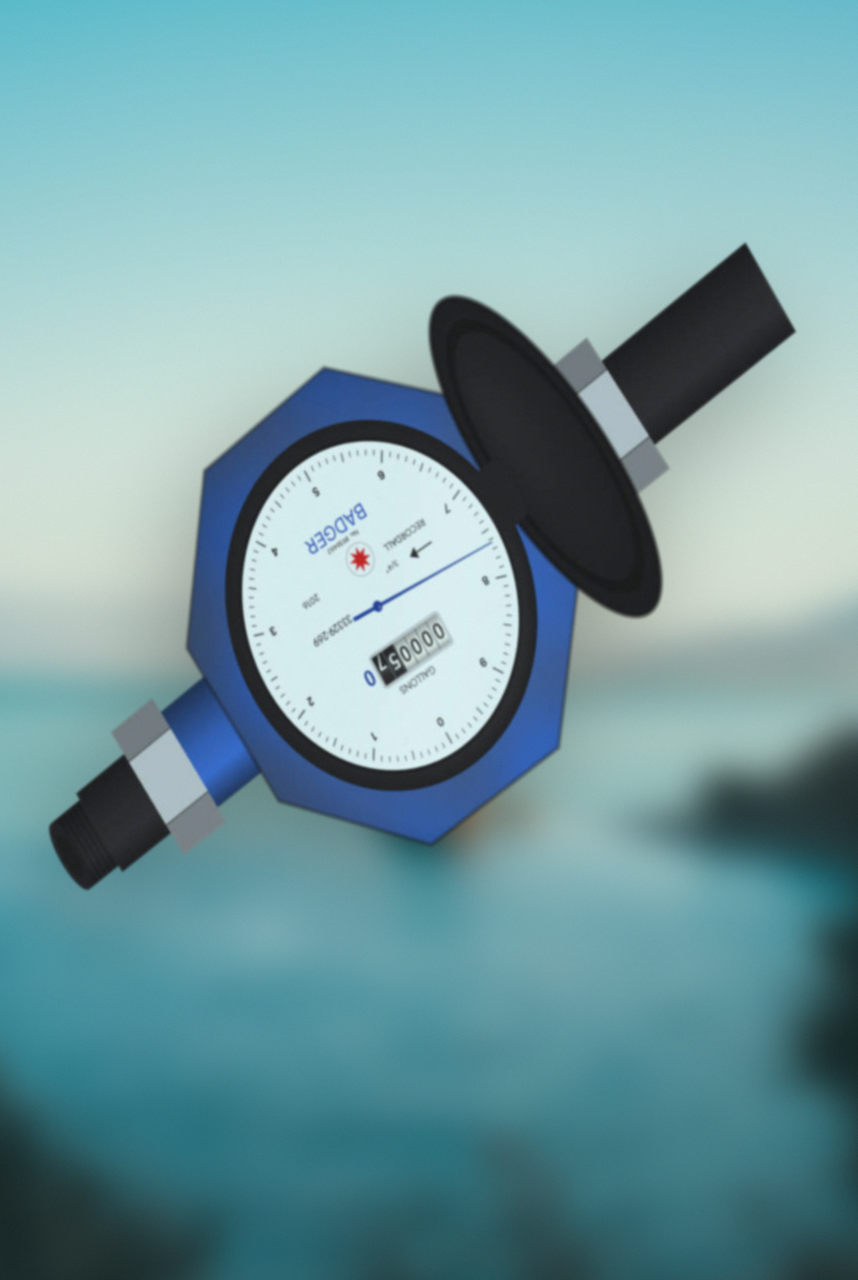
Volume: 567.6,gal
